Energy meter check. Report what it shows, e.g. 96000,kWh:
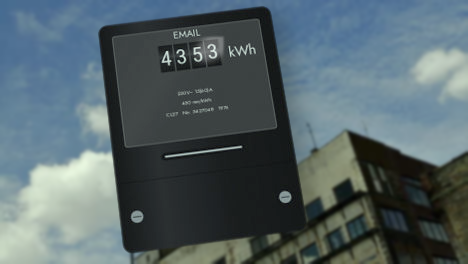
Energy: 4353,kWh
